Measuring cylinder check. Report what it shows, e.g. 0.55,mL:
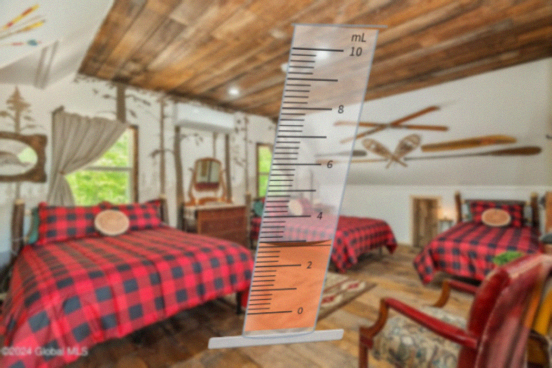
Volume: 2.8,mL
